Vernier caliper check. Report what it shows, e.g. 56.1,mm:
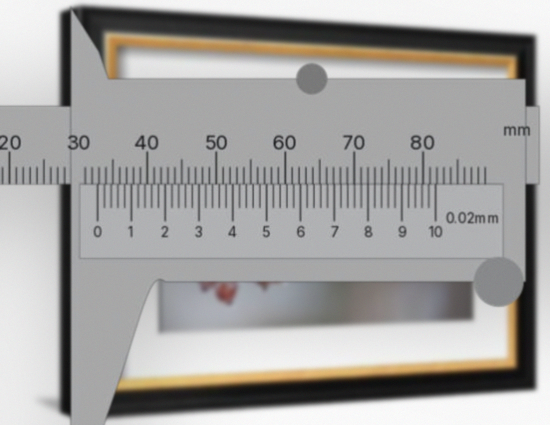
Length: 32.8,mm
